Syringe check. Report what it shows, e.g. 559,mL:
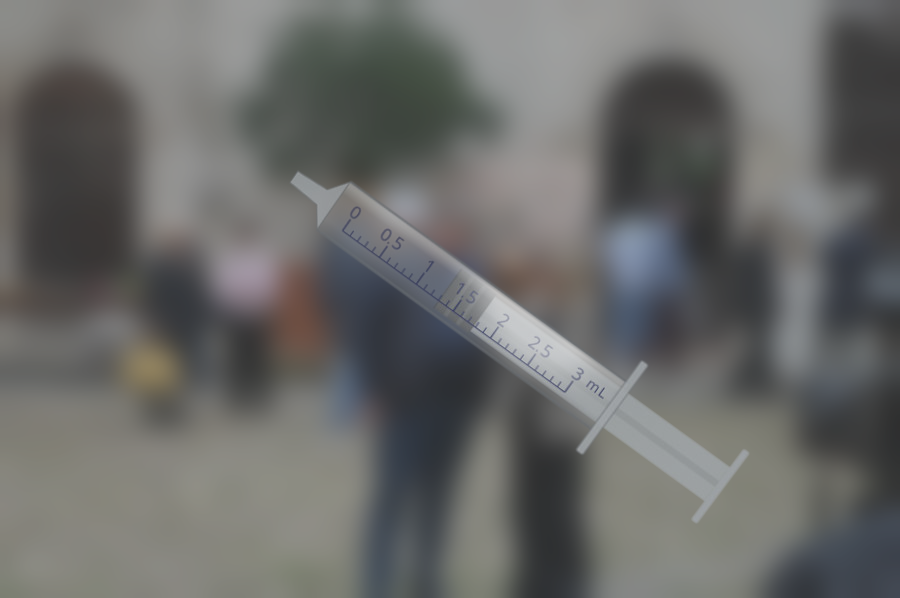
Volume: 1.3,mL
